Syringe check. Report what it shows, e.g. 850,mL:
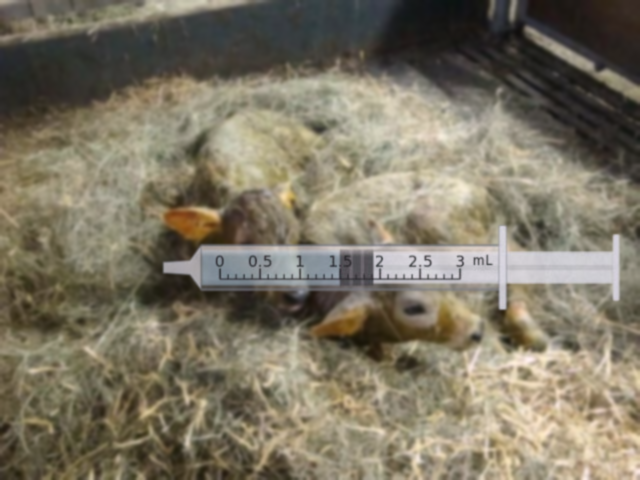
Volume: 1.5,mL
